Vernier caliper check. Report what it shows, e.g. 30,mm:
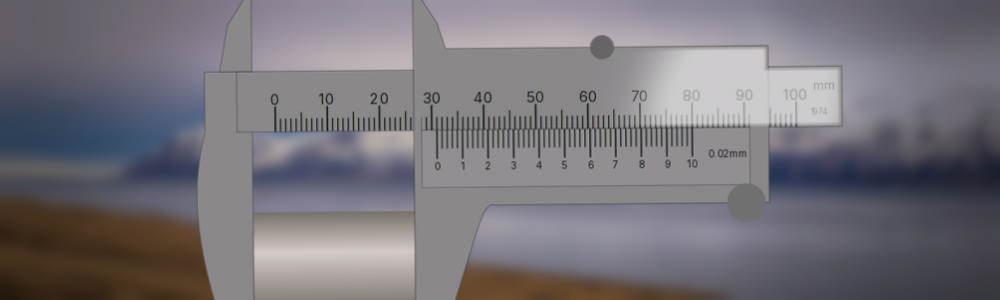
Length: 31.0,mm
